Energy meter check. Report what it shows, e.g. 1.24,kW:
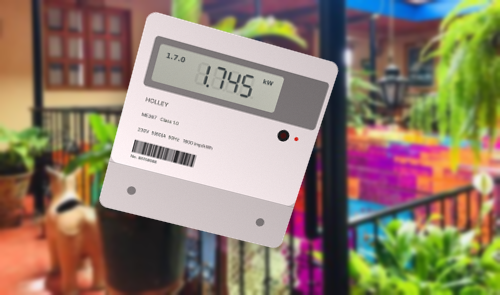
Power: 1.745,kW
